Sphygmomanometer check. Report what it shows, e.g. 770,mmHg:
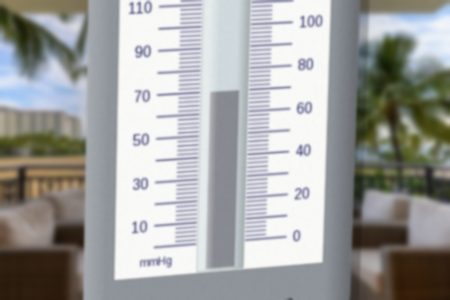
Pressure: 70,mmHg
